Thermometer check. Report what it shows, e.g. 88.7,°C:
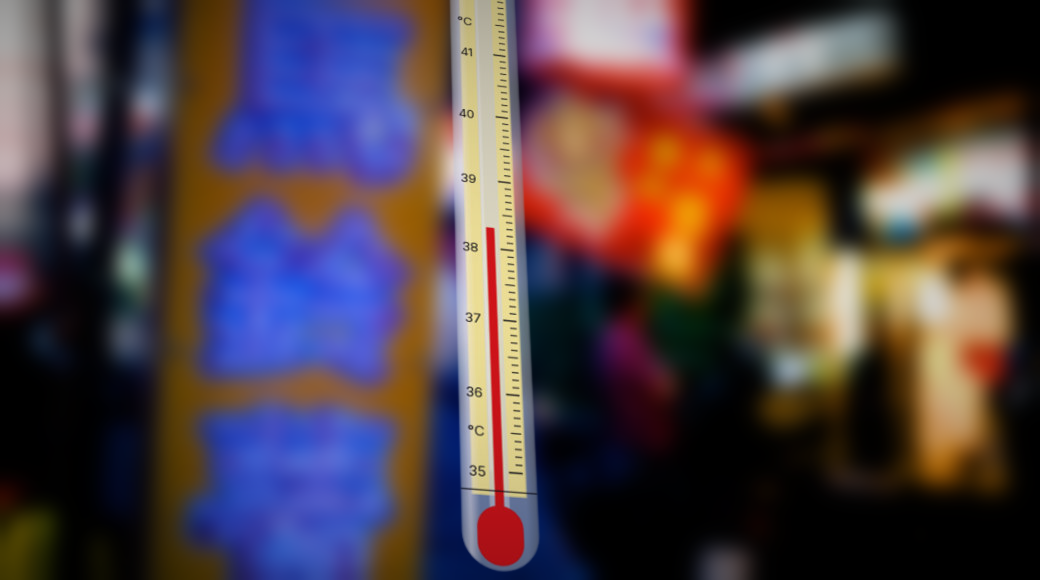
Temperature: 38.3,°C
